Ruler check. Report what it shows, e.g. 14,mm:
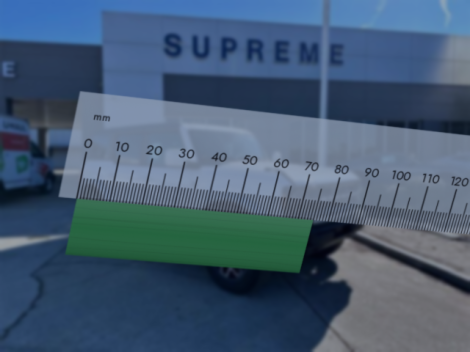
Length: 75,mm
